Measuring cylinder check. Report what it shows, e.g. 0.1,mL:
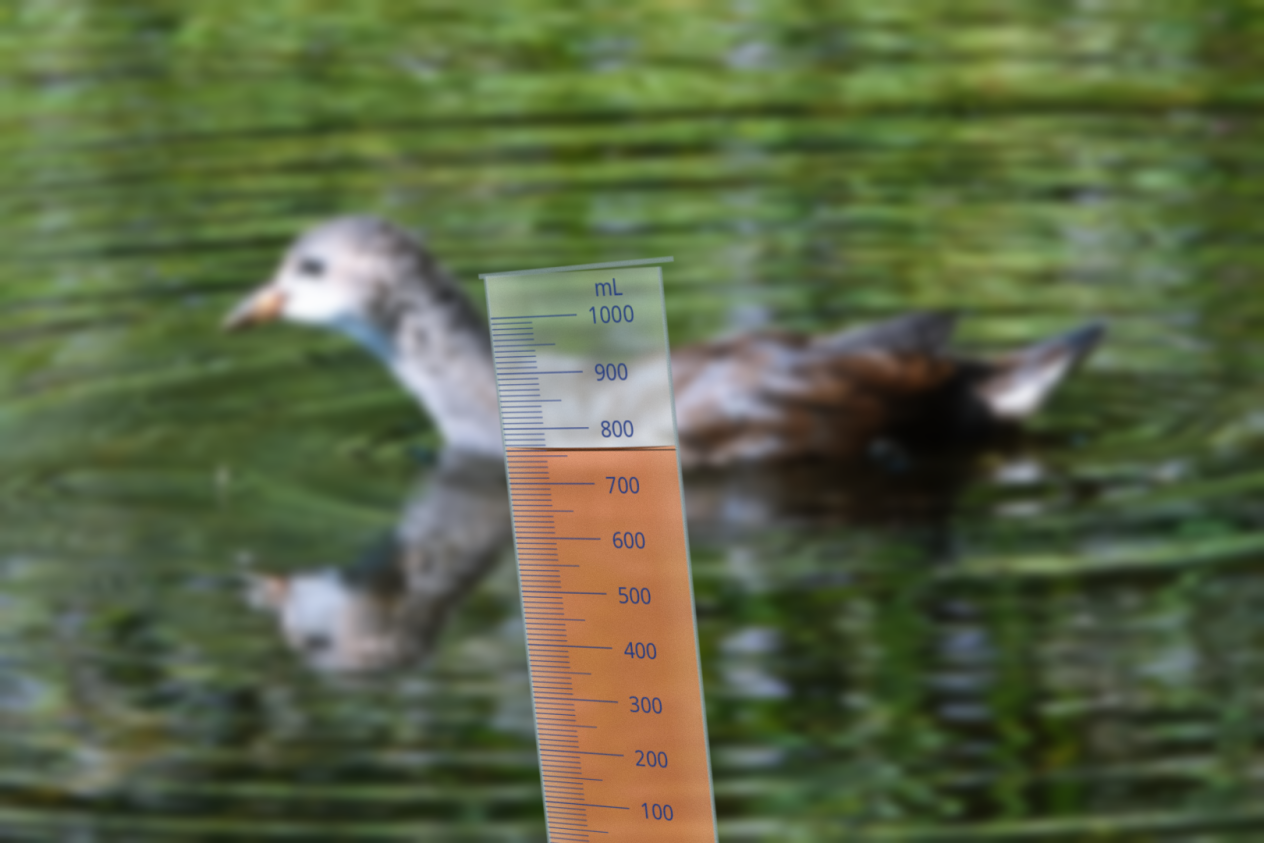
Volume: 760,mL
